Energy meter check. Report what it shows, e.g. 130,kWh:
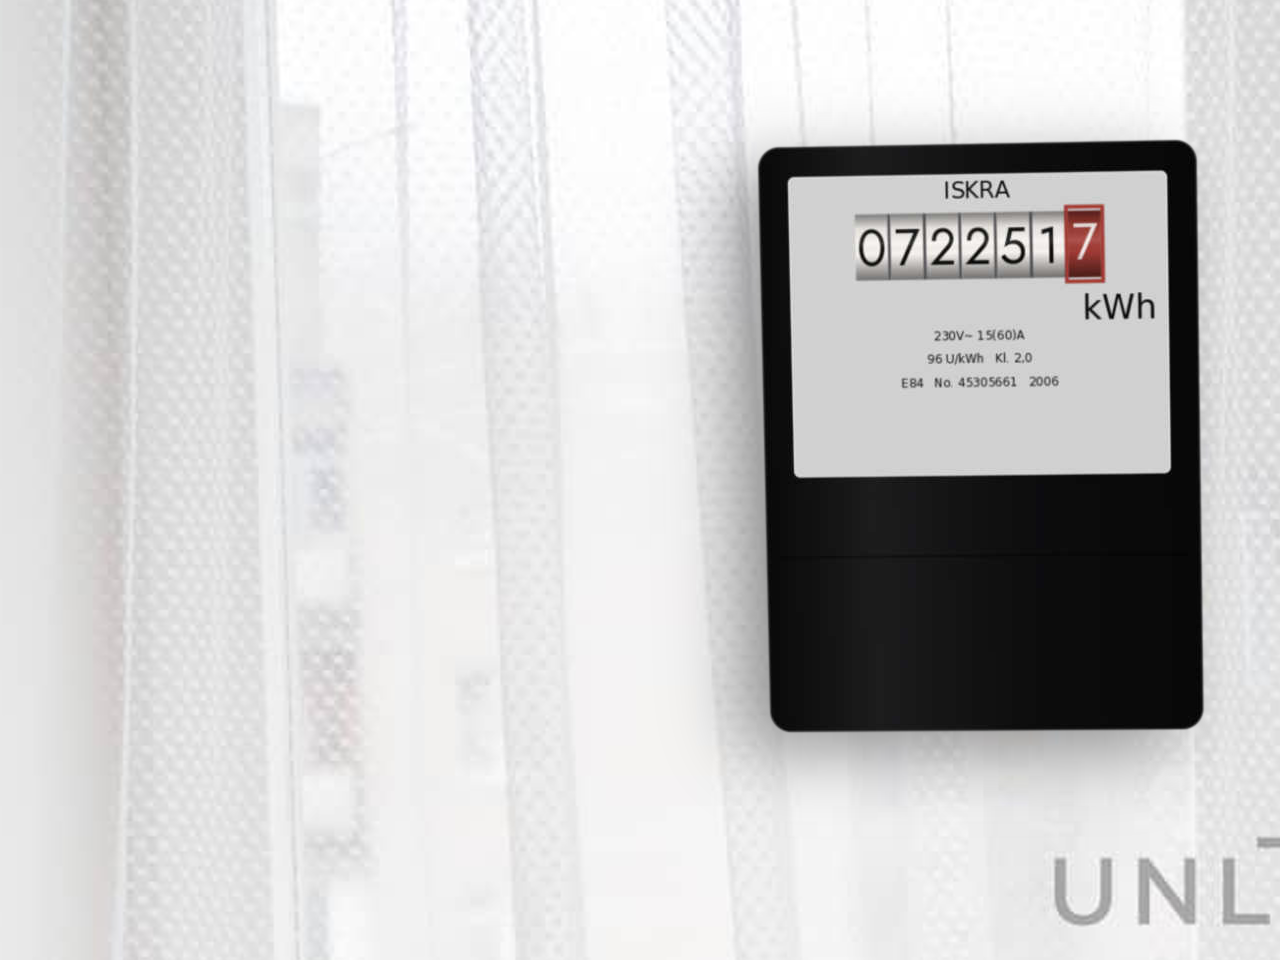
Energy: 72251.7,kWh
